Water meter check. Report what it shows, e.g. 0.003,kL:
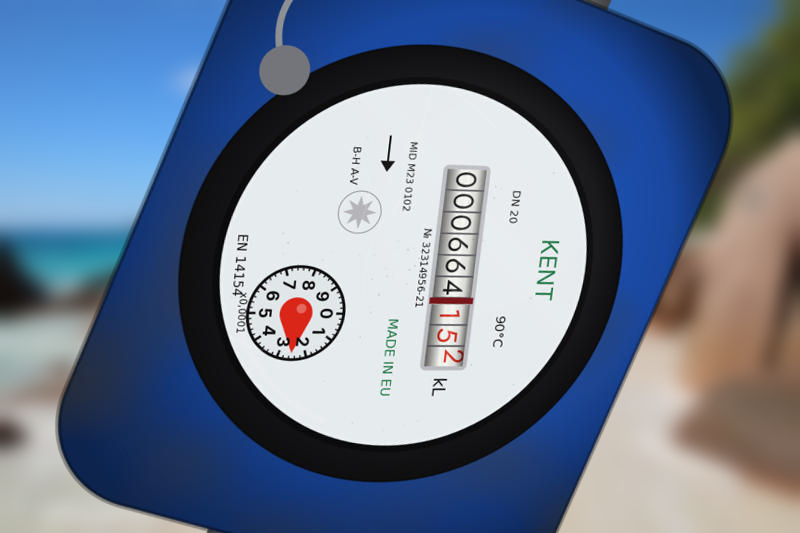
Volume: 664.1522,kL
